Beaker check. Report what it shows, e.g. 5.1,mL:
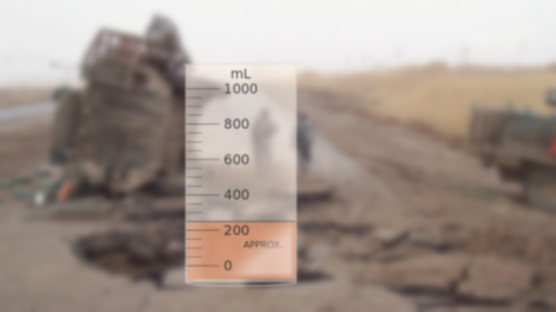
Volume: 250,mL
